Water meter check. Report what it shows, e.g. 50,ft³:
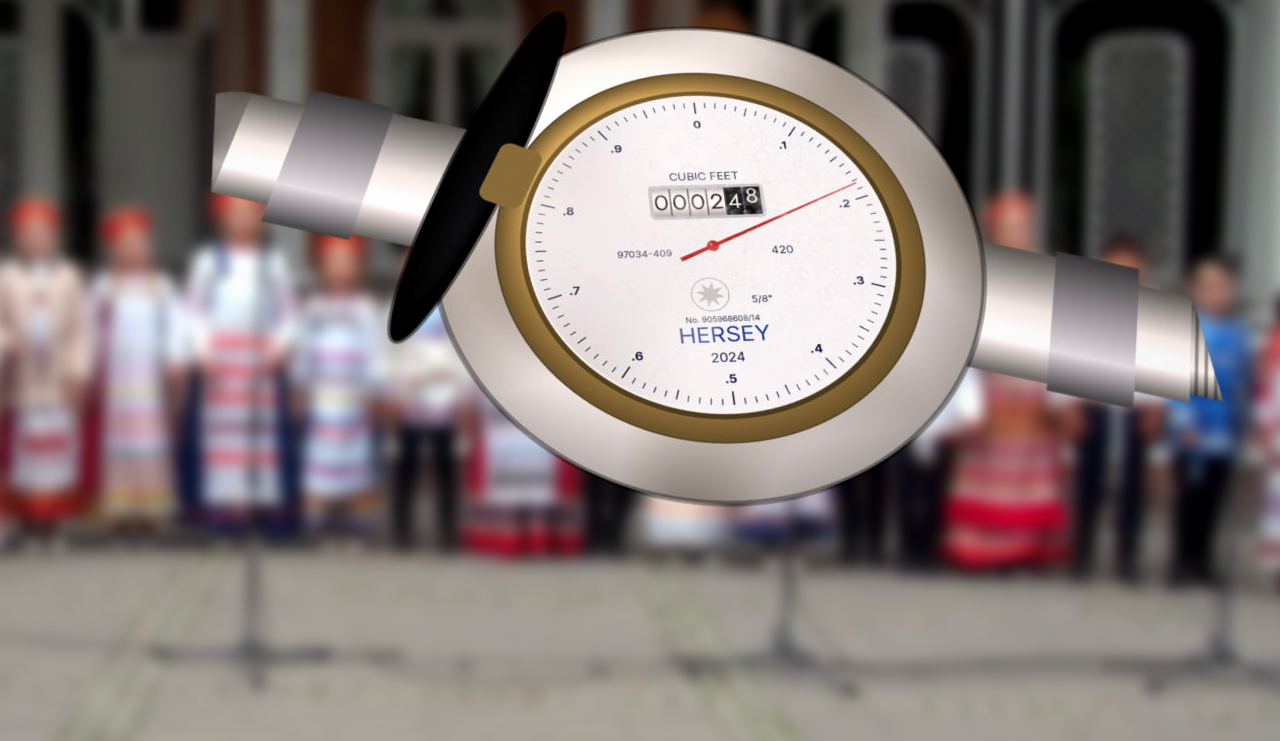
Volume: 248.18,ft³
